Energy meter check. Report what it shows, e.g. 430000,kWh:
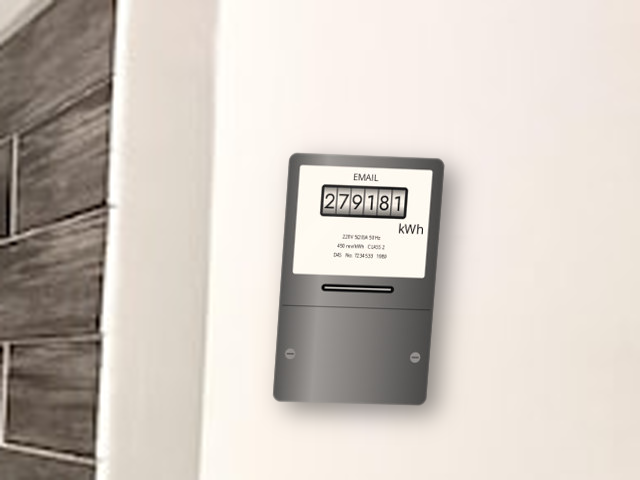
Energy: 279181,kWh
